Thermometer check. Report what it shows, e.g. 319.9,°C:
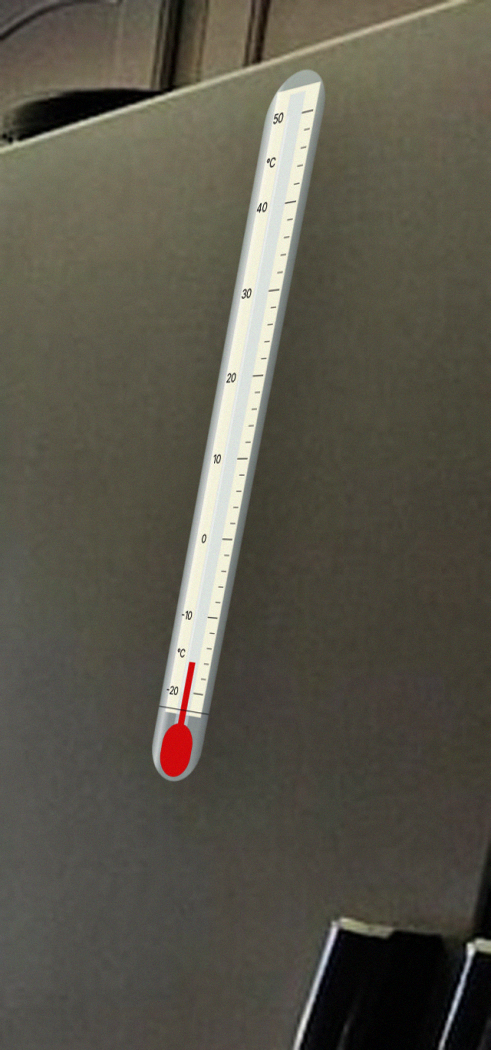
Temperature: -16,°C
